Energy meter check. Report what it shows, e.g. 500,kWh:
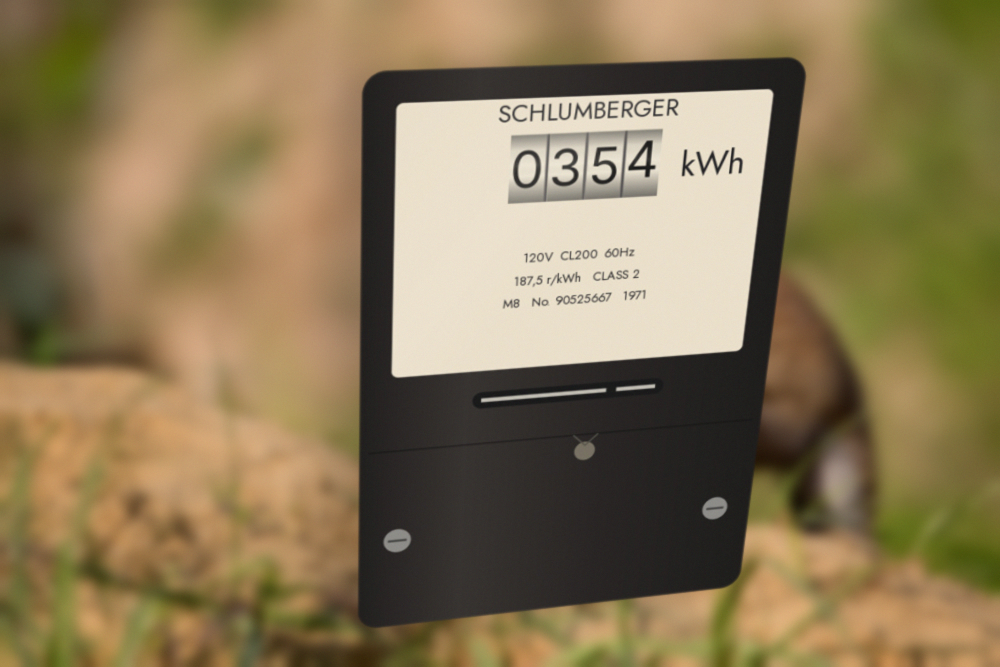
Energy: 354,kWh
